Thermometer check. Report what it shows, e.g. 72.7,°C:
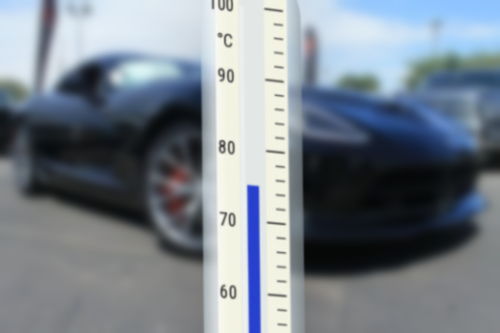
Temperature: 75,°C
